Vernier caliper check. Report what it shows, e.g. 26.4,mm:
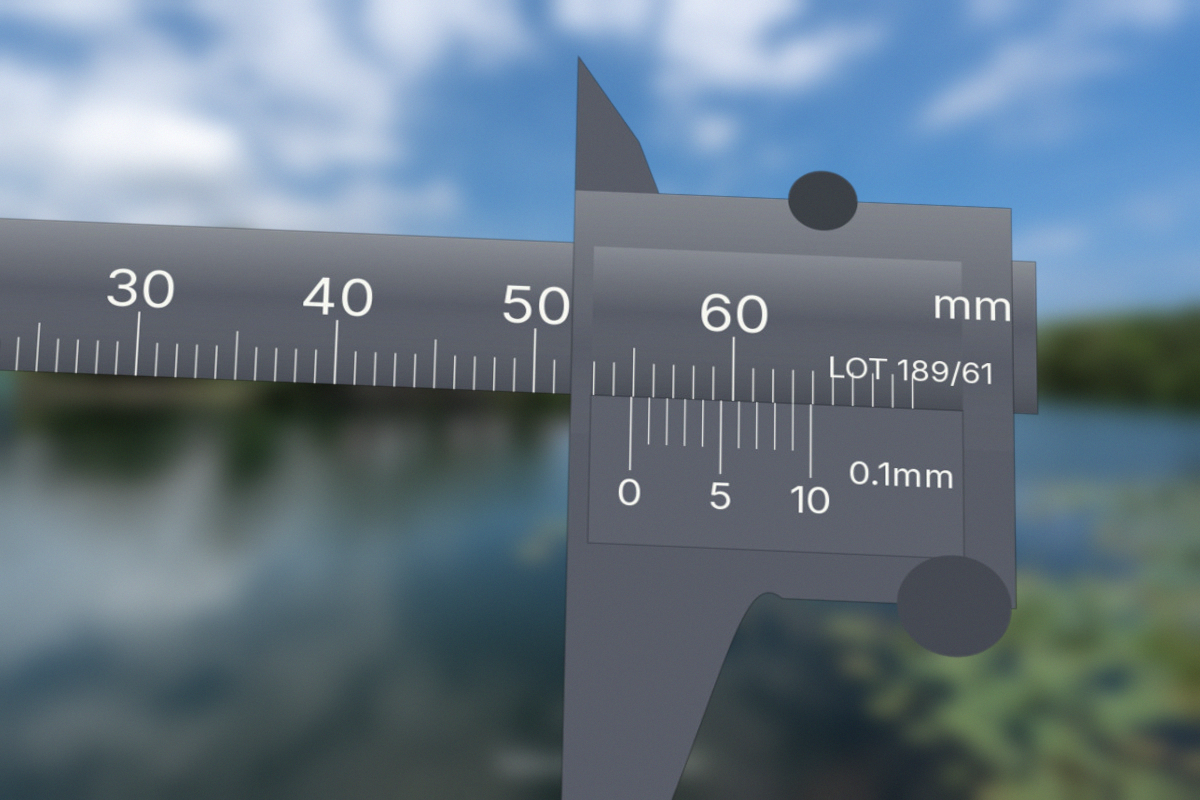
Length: 54.9,mm
